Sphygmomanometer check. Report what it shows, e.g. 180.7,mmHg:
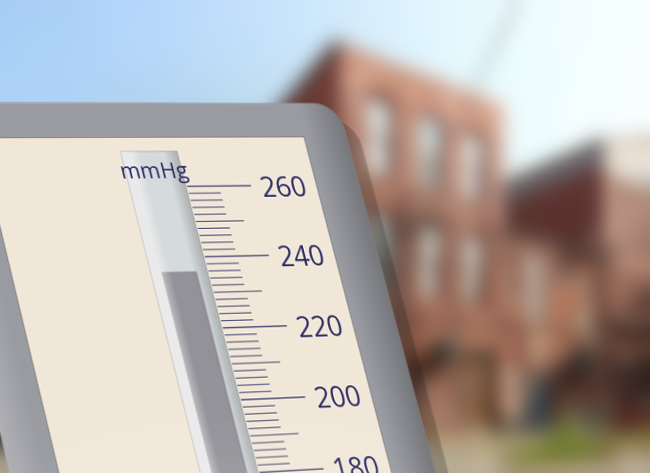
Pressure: 236,mmHg
